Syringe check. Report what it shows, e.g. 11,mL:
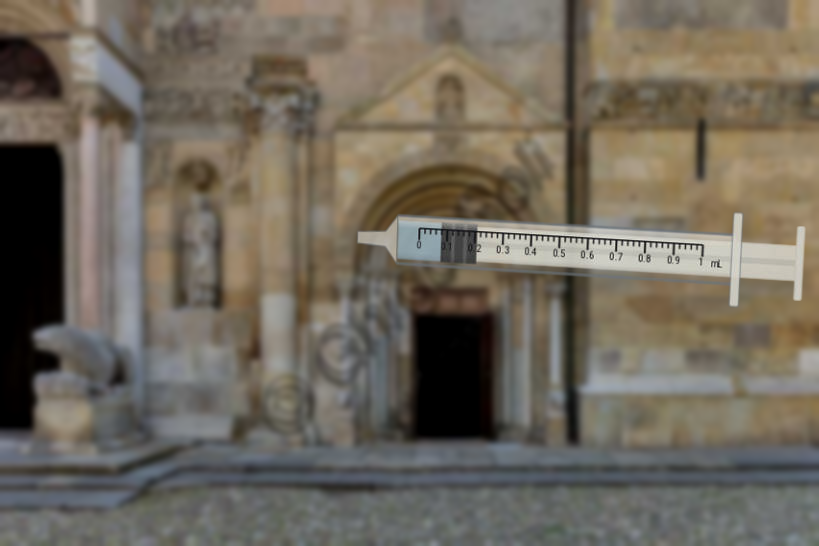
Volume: 0.08,mL
